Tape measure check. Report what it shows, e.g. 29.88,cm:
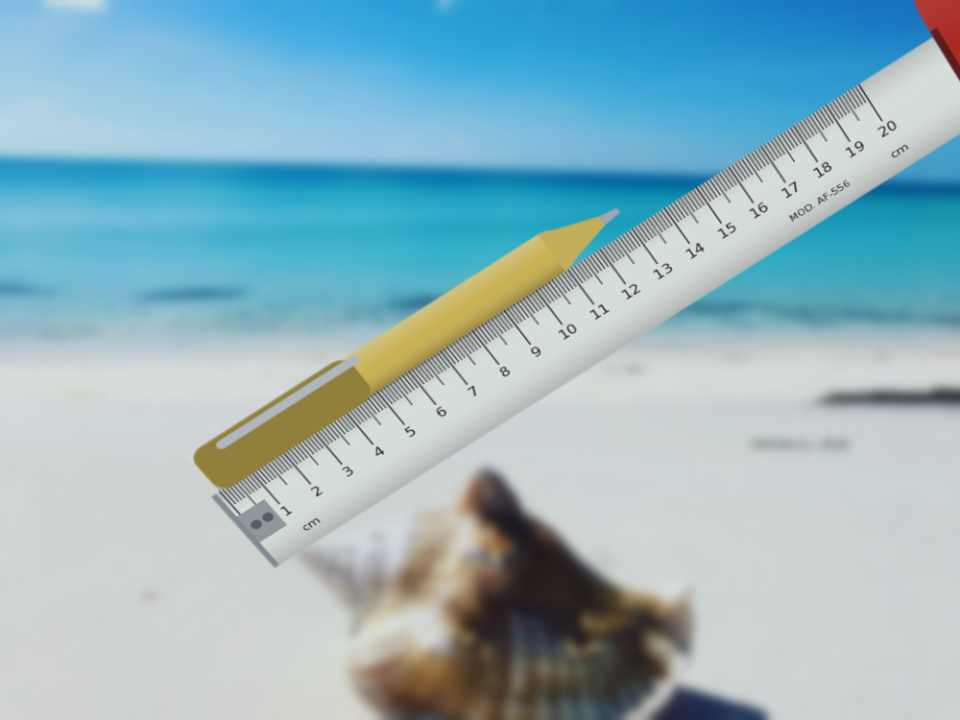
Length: 13,cm
